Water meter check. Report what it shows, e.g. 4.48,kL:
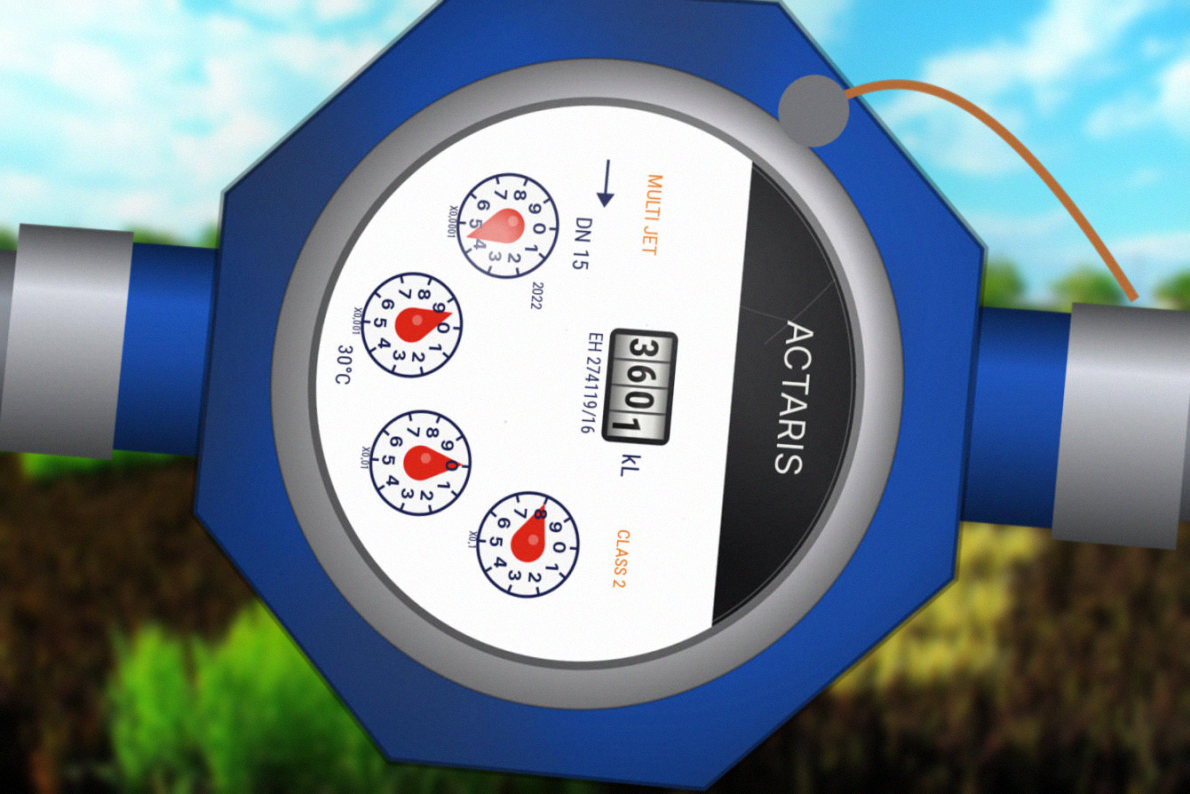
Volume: 3600.7994,kL
